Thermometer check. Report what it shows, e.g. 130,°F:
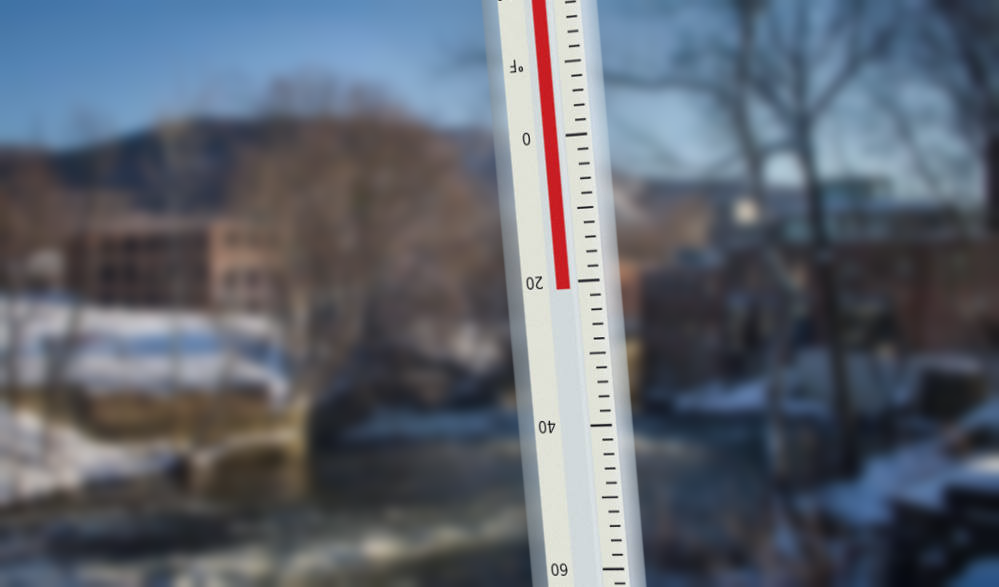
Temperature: 21,°F
